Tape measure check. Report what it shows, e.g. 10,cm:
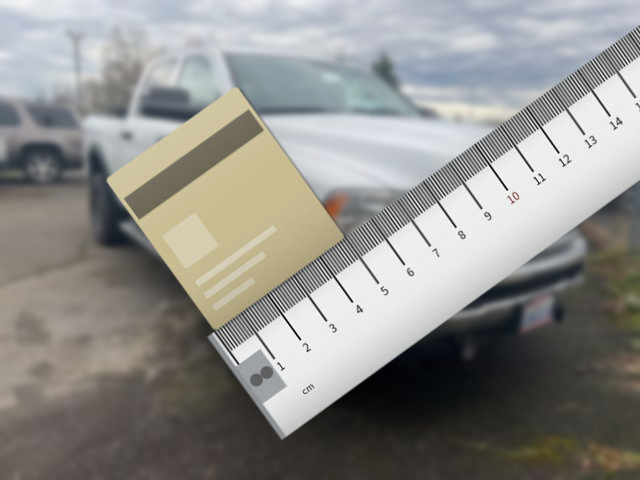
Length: 5,cm
